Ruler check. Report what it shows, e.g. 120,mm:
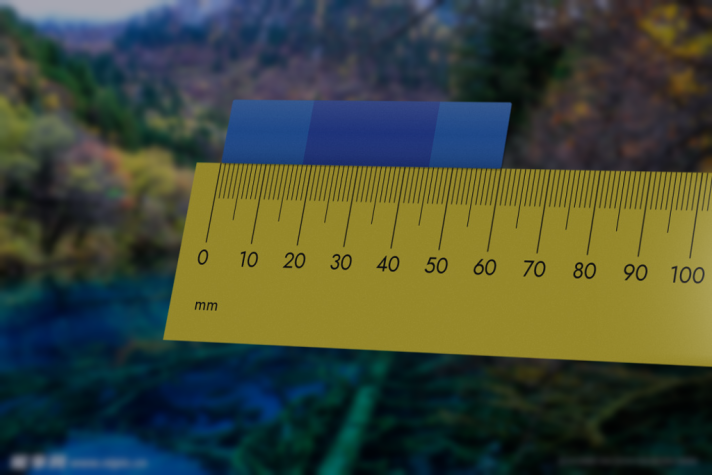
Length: 60,mm
